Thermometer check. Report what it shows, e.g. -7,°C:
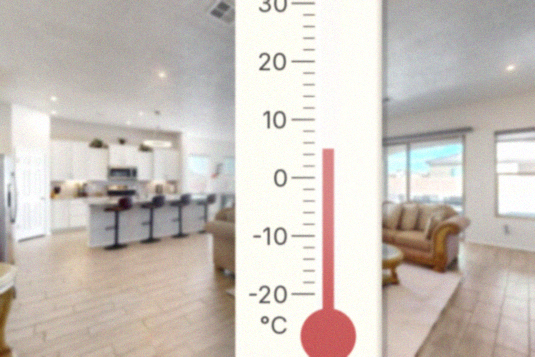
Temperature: 5,°C
